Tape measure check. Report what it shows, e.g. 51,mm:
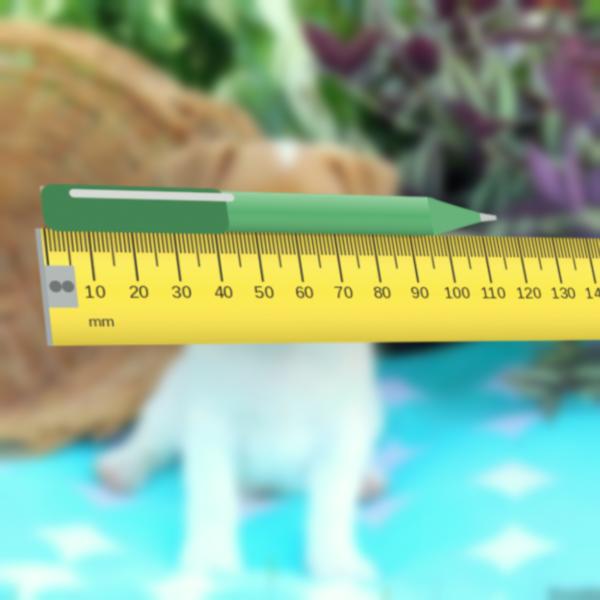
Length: 115,mm
